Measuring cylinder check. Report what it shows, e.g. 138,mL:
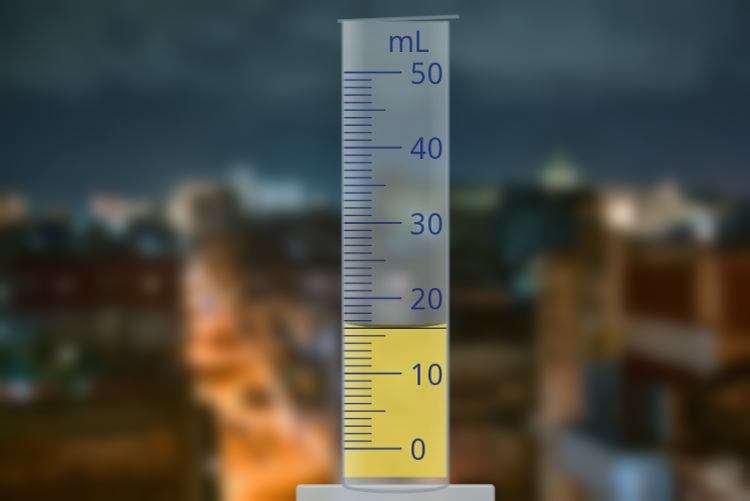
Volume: 16,mL
